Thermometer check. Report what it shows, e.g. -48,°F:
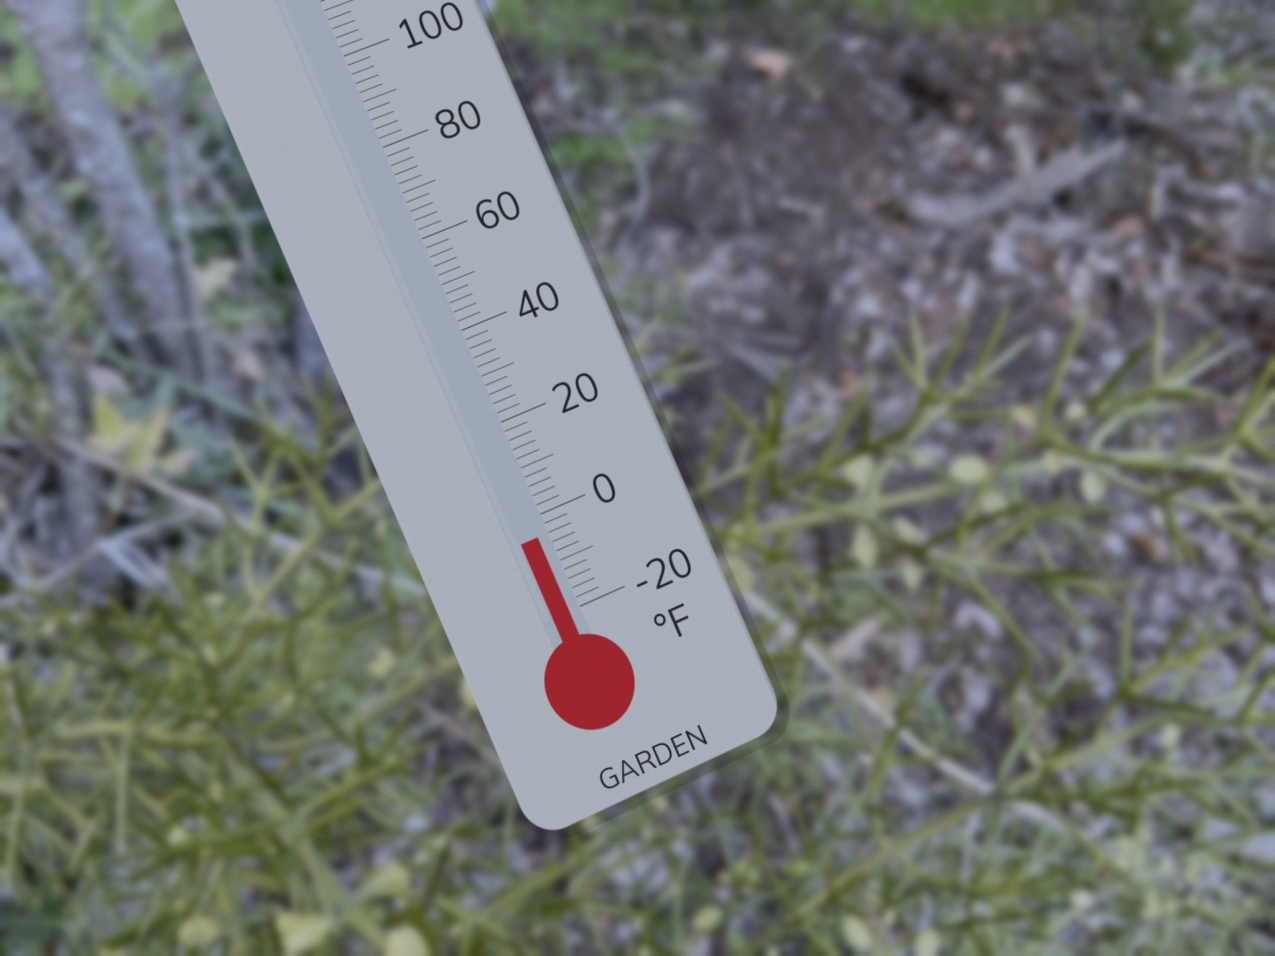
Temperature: -4,°F
